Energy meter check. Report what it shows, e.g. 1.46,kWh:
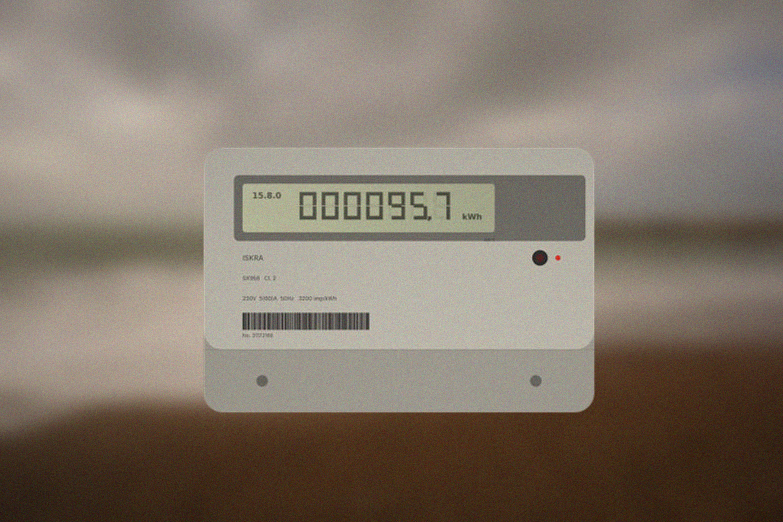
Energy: 95.7,kWh
